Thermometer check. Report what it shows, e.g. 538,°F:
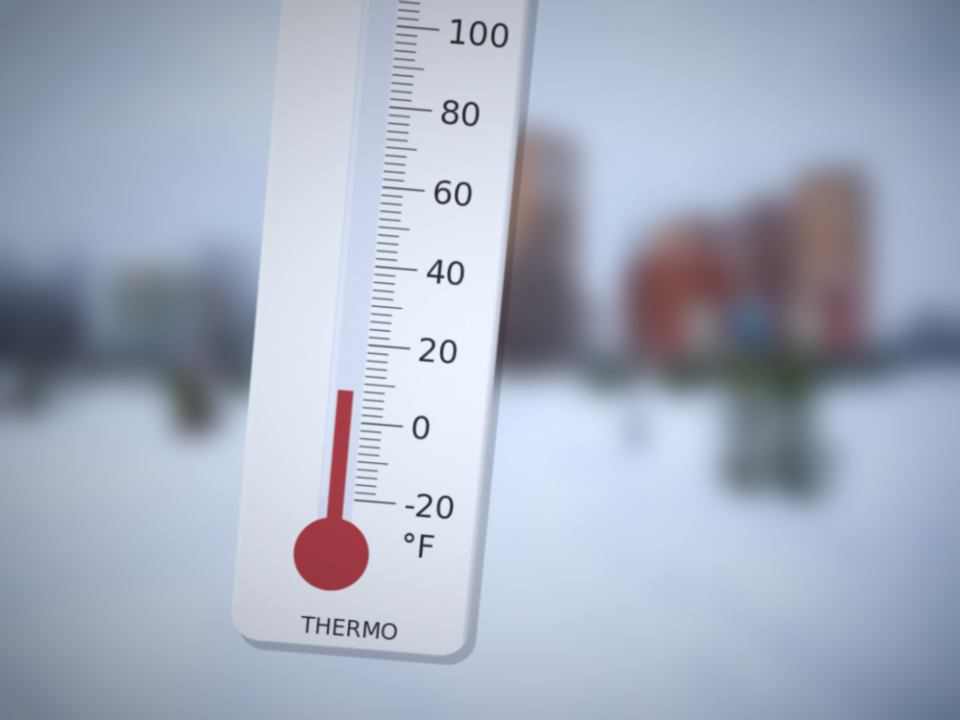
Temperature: 8,°F
